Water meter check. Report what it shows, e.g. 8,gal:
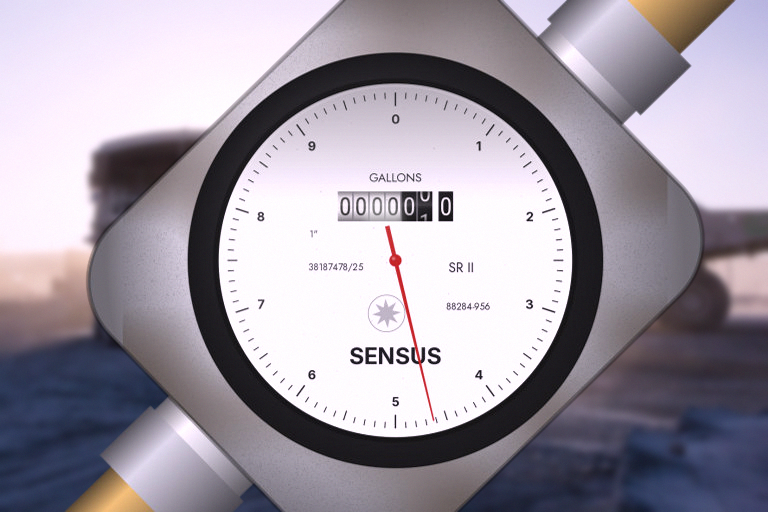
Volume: 4.6,gal
